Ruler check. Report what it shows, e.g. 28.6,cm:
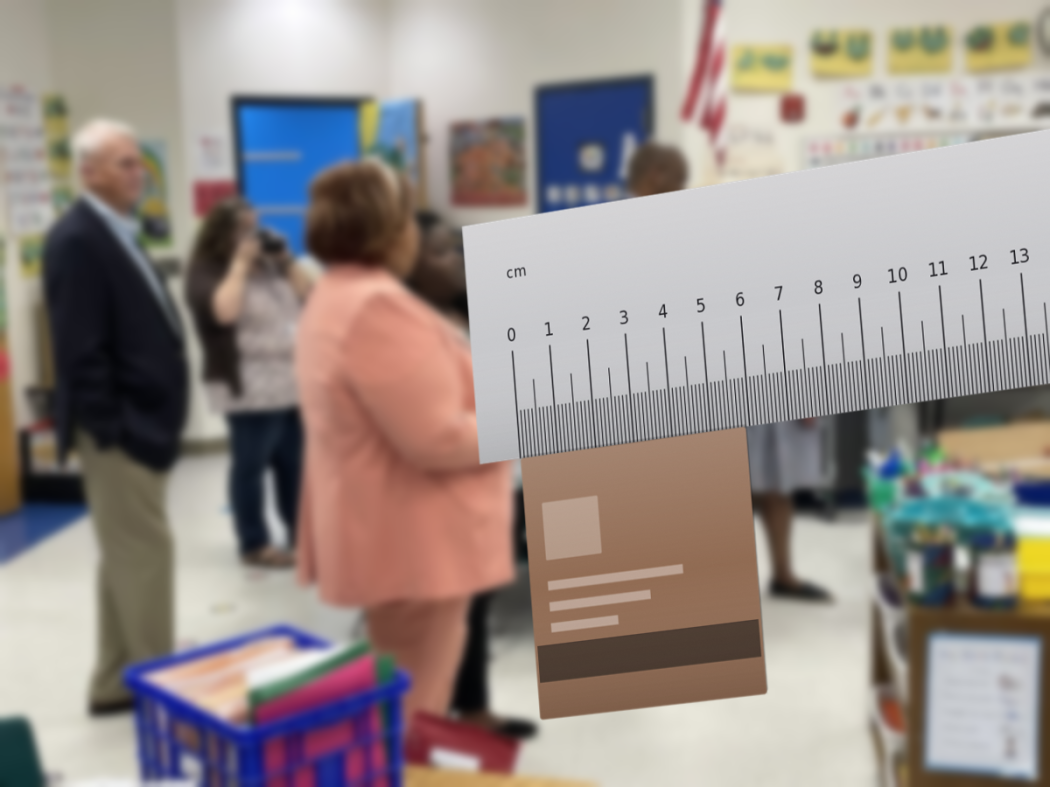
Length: 5.9,cm
